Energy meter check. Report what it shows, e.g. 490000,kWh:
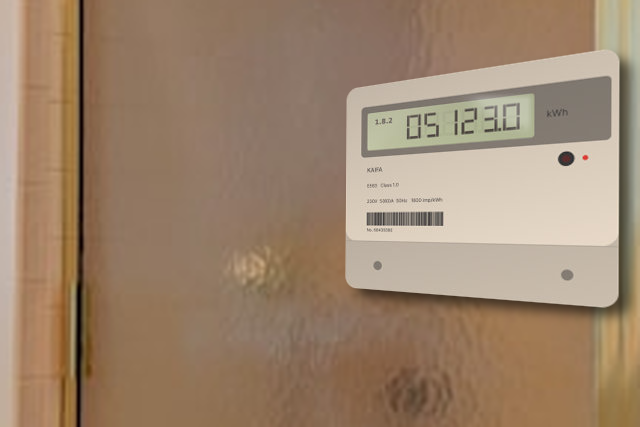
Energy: 5123.0,kWh
